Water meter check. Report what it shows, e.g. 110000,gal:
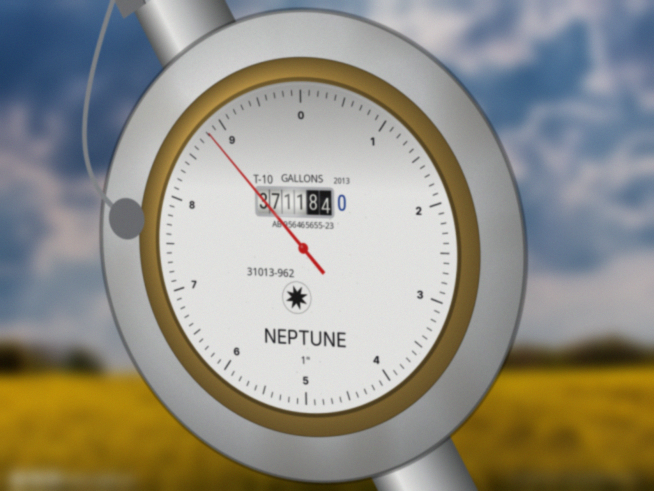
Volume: 3711838.8,gal
